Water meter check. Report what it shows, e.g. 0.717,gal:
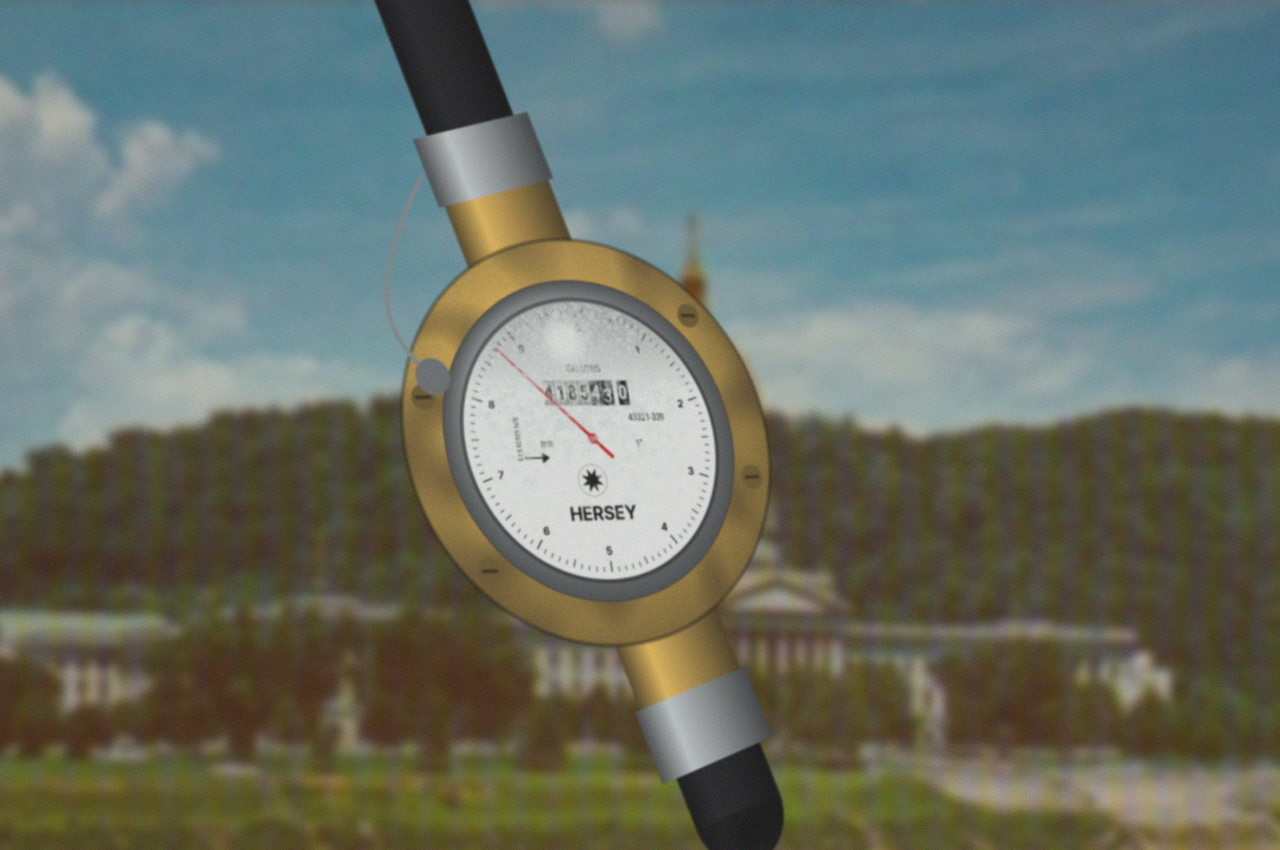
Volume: 4185428.7,gal
